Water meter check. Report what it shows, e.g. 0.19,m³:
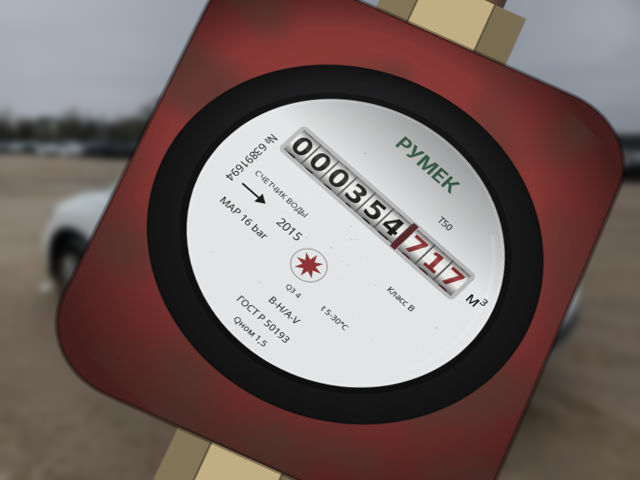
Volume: 354.717,m³
